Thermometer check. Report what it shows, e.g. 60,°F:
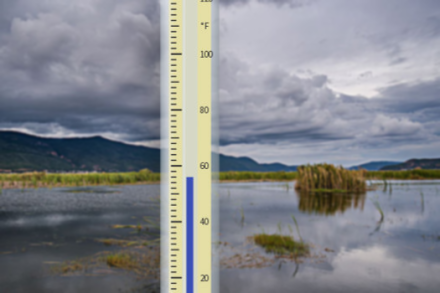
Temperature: 56,°F
